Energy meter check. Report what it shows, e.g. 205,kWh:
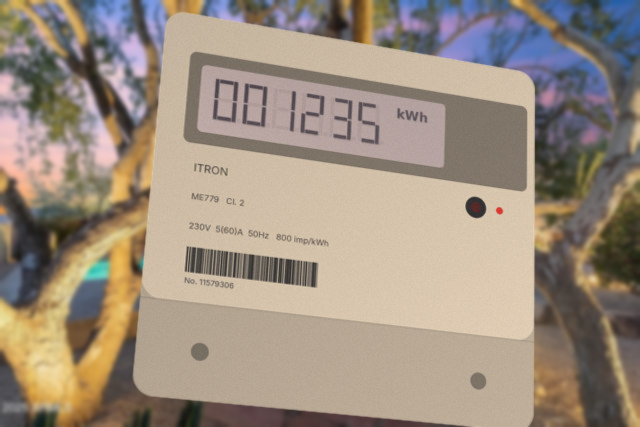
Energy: 1235,kWh
